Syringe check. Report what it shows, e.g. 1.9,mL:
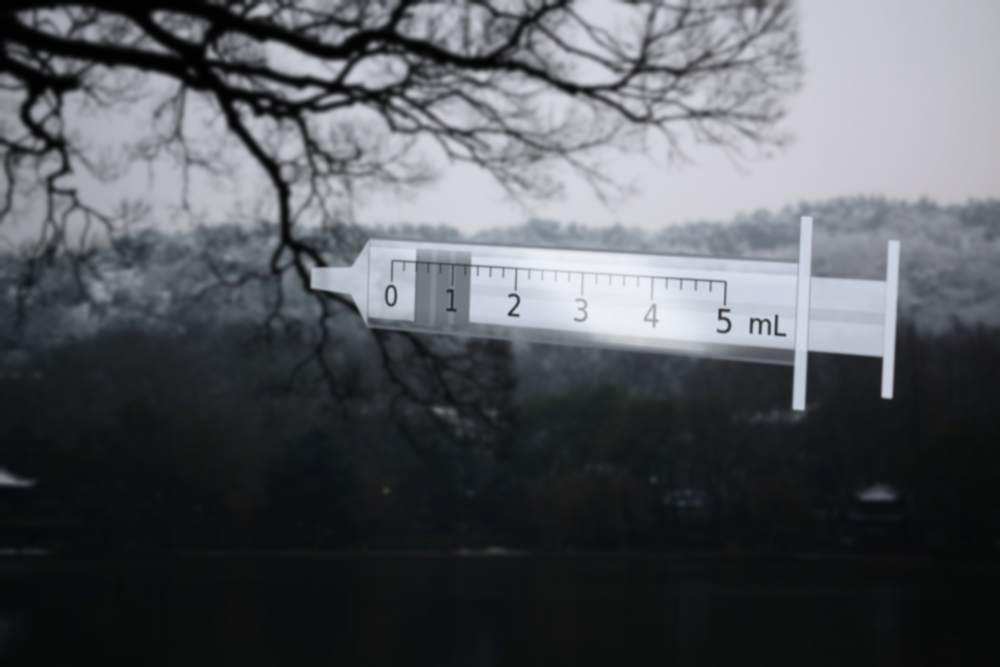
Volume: 0.4,mL
